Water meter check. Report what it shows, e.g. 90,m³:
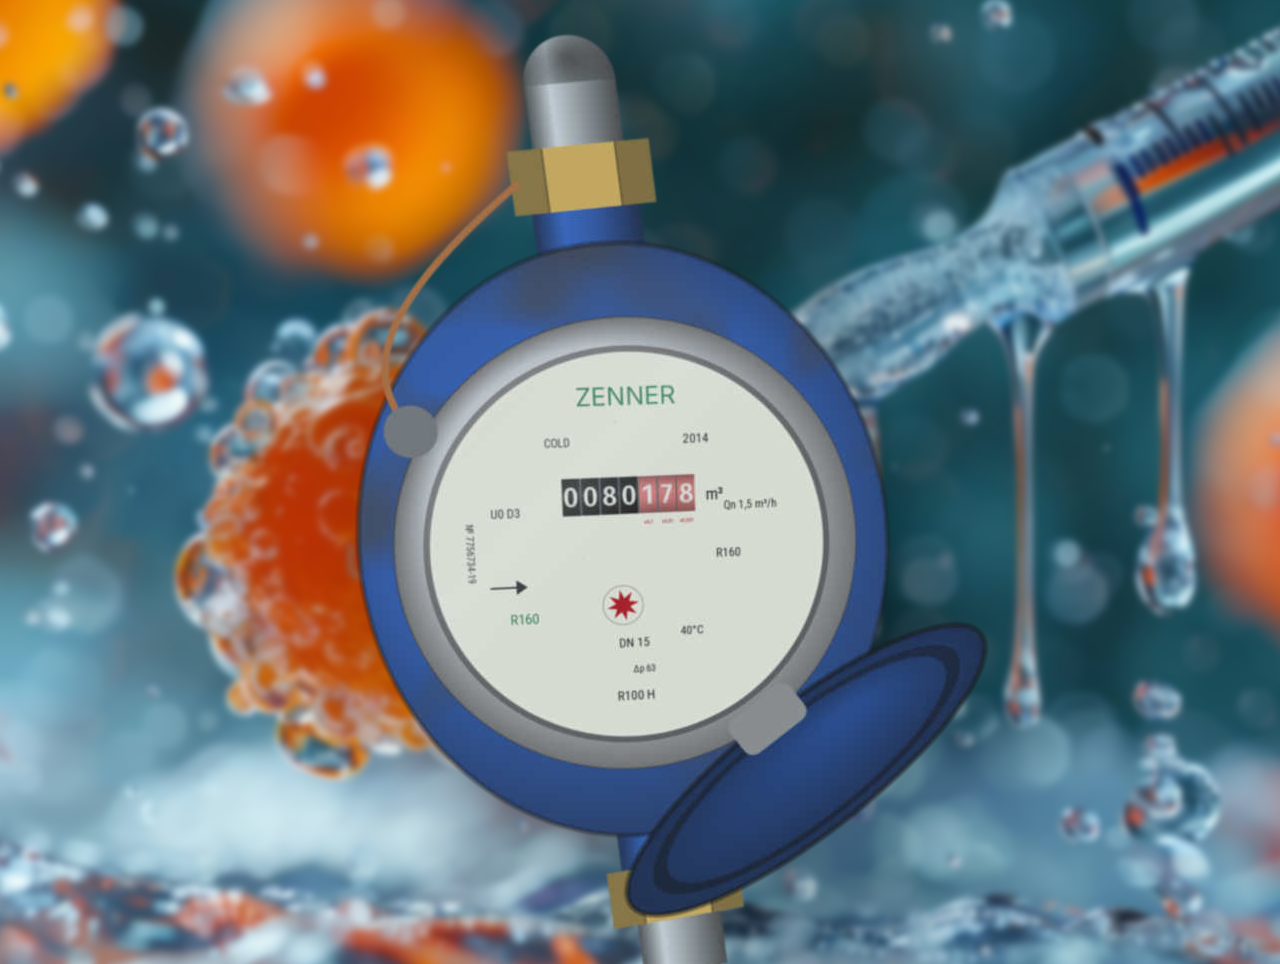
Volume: 80.178,m³
